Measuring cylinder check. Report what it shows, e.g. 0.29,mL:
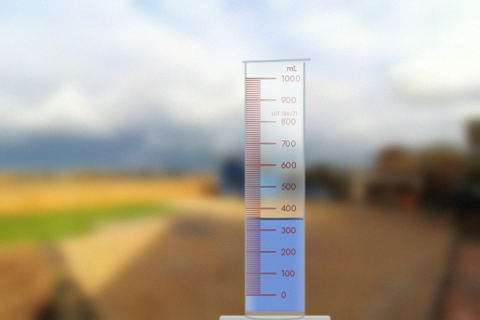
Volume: 350,mL
